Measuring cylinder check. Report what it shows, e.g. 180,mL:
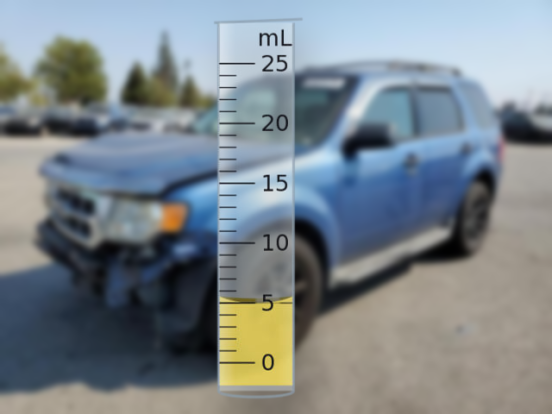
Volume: 5,mL
